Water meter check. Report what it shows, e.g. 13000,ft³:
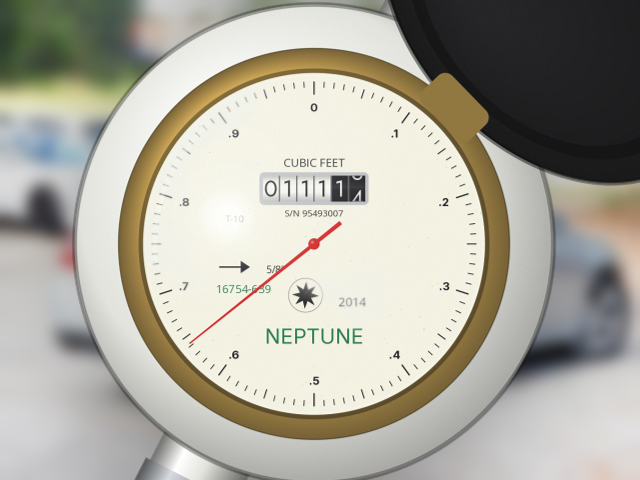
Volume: 11113.64,ft³
